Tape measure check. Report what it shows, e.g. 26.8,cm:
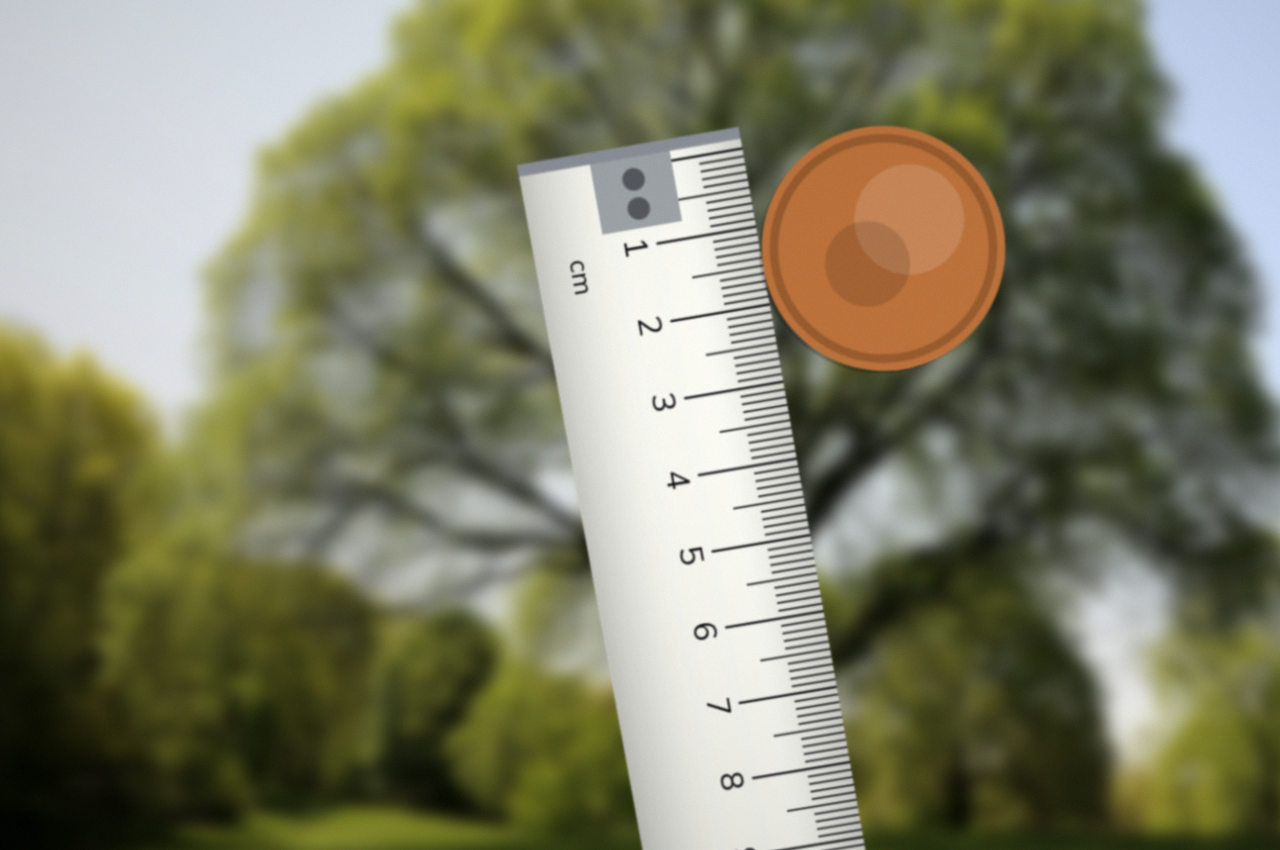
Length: 3.1,cm
